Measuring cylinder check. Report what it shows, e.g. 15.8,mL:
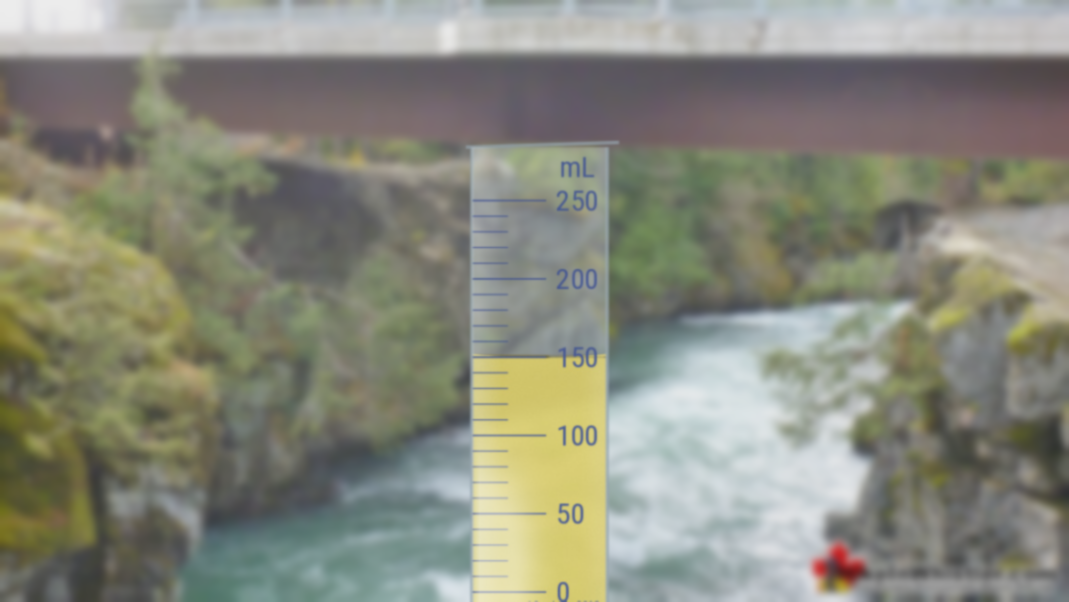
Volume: 150,mL
